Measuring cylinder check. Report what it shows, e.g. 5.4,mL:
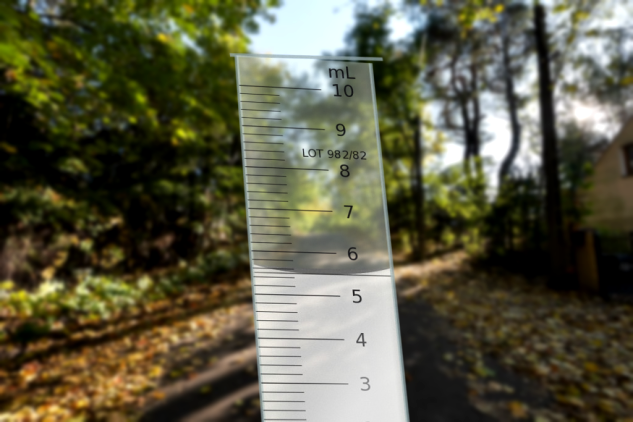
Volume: 5.5,mL
